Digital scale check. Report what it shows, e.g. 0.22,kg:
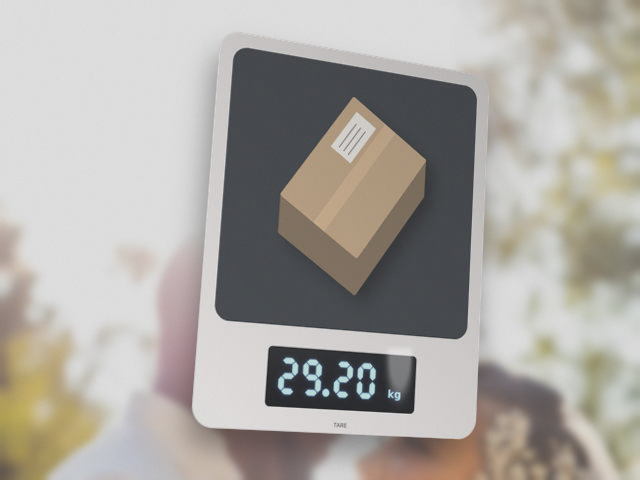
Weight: 29.20,kg
